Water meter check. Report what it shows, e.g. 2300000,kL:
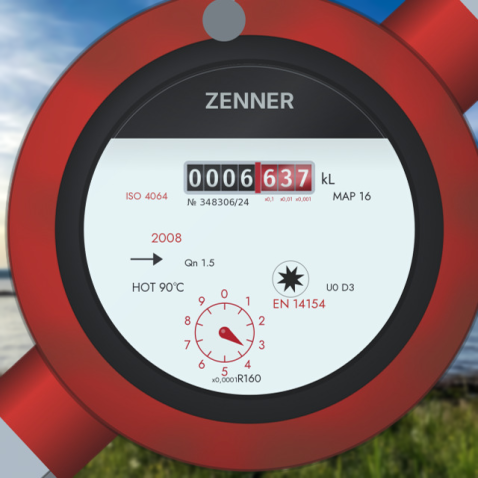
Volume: 6.6373,kL
